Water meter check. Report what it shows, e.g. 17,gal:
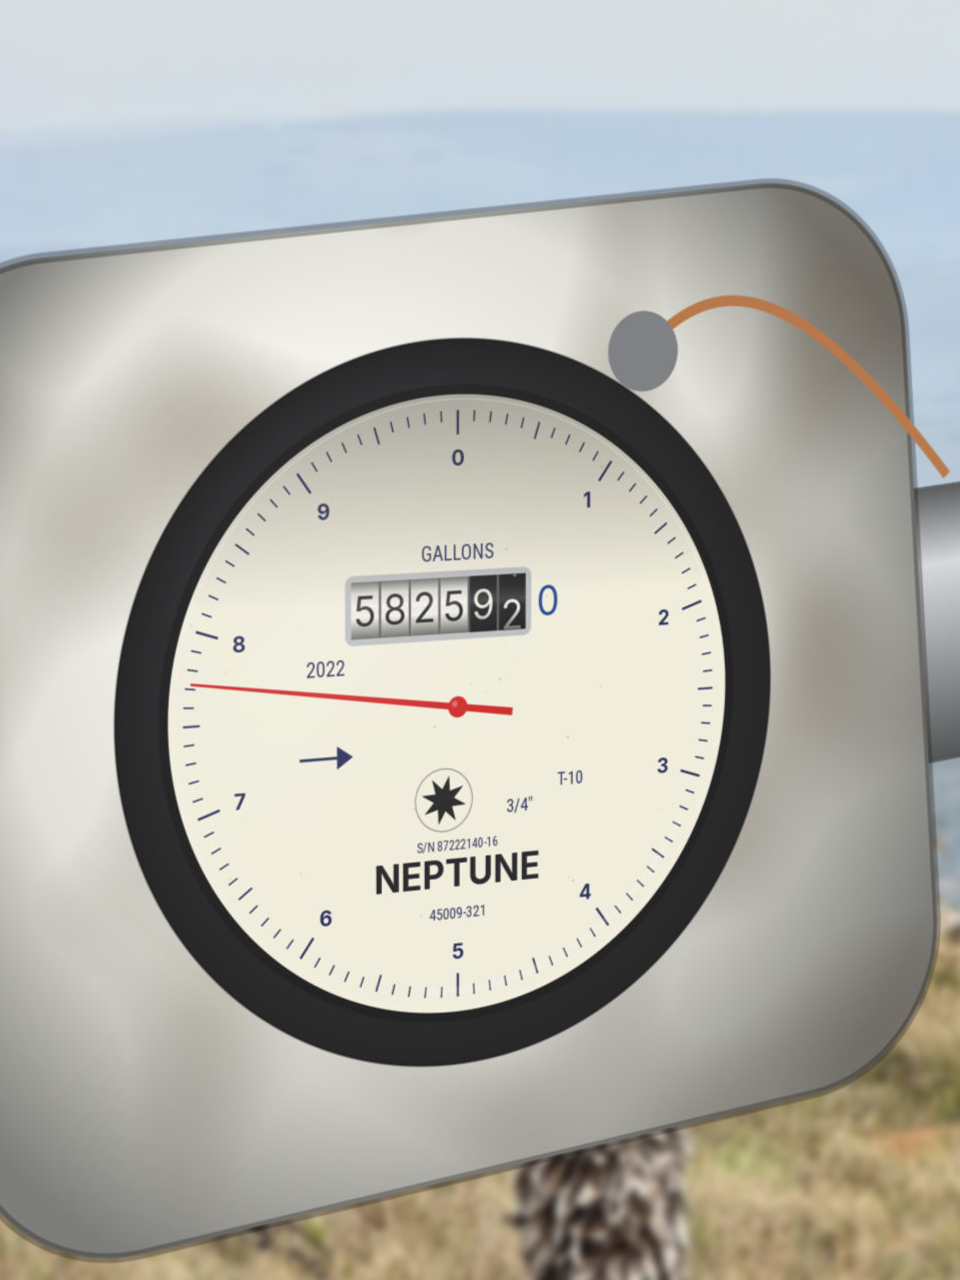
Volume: 5825917.7,gal
